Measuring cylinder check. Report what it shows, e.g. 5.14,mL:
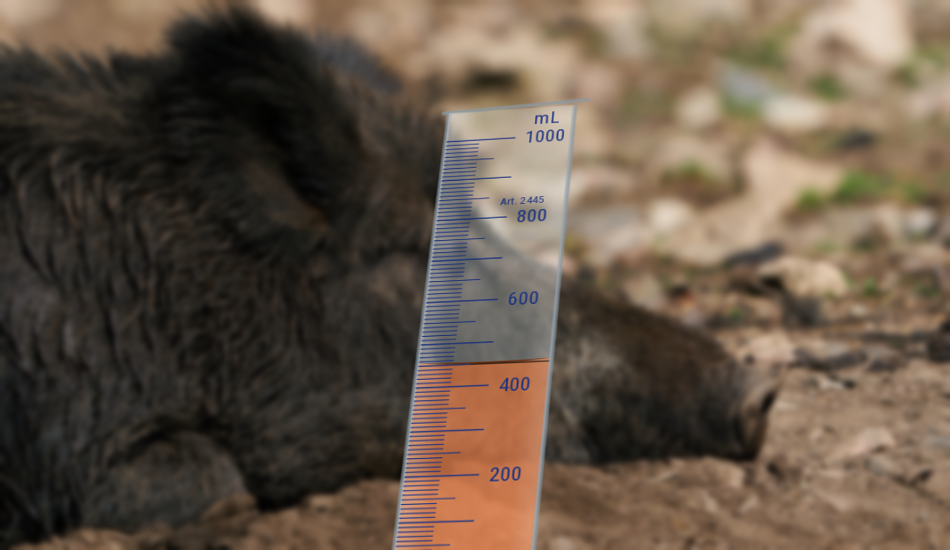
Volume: 450,mL
